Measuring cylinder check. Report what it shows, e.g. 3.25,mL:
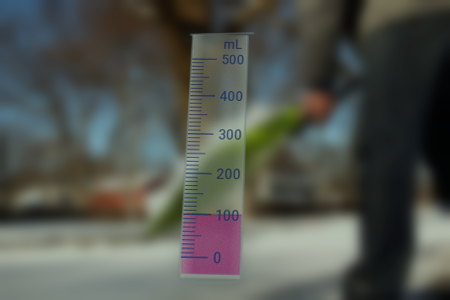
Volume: 100,mL
